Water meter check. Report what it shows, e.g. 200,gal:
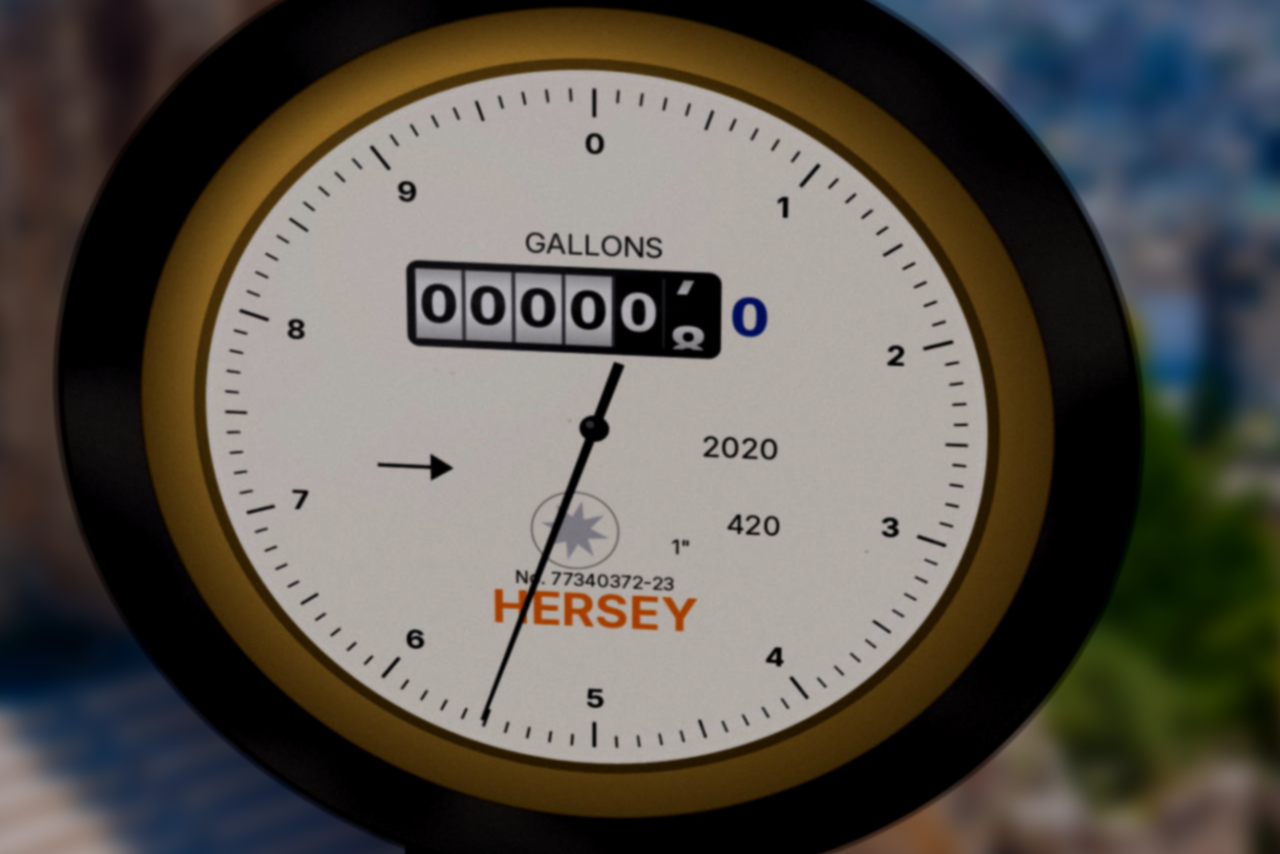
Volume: 75.5,gal
